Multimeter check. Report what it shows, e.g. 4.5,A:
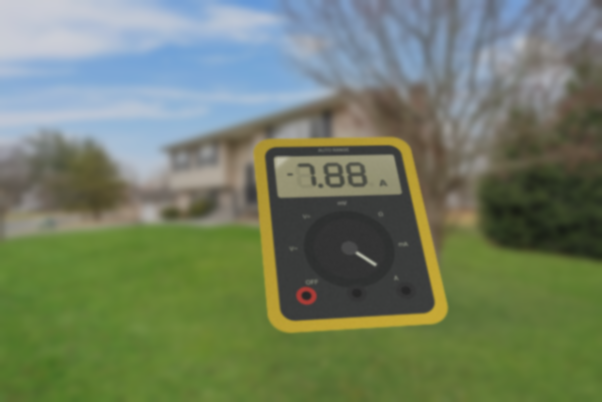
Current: -7.88,A
